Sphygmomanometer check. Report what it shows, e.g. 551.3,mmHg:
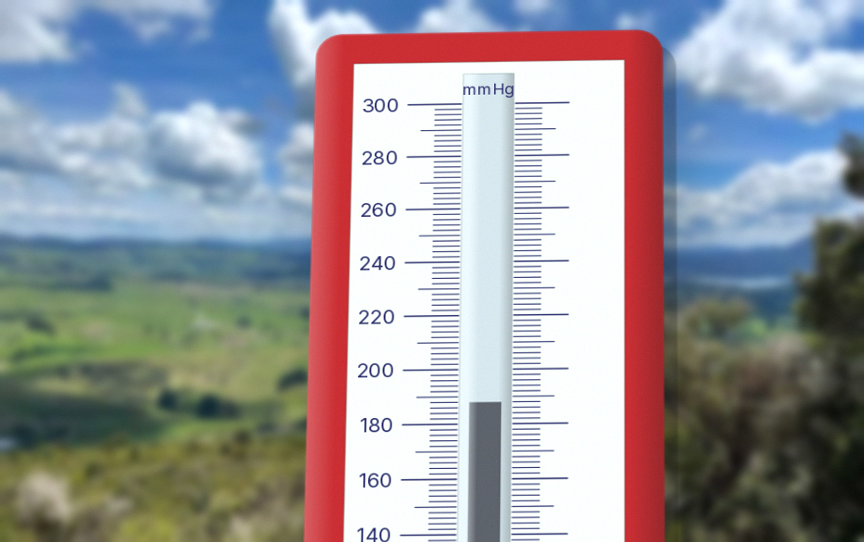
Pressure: 188,mmHg
